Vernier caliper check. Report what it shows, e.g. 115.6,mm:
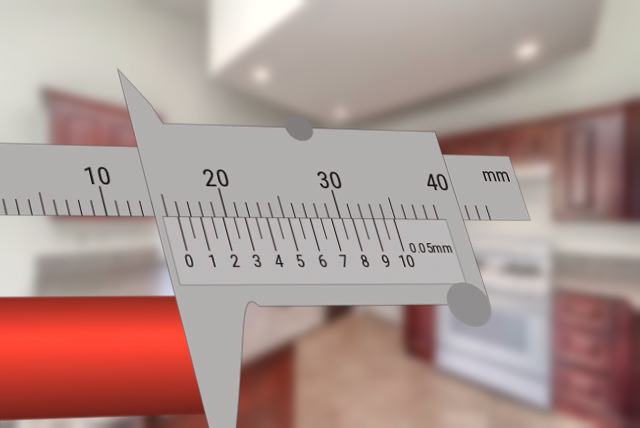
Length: 15.9,mm
